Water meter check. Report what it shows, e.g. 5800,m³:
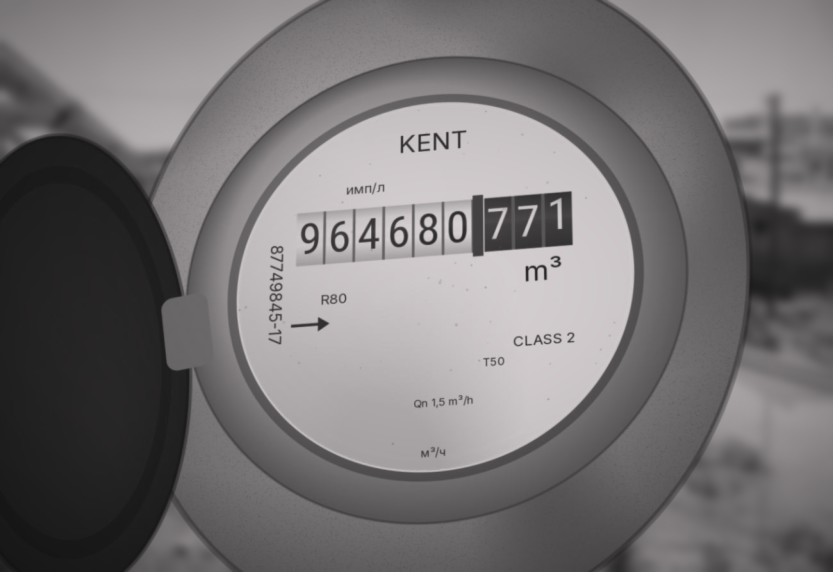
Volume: 964680.771,m³
